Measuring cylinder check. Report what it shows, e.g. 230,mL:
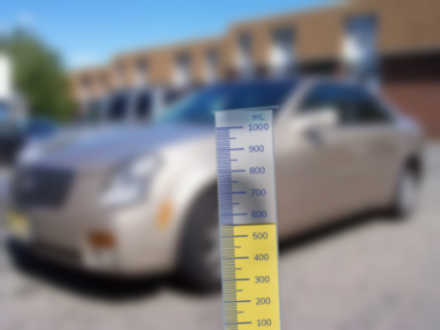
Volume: 550,mL
